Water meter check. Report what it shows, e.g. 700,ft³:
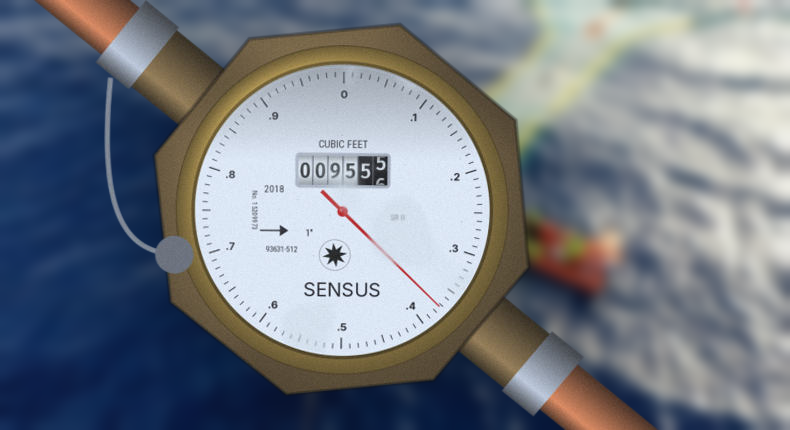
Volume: 9555.37,ft³
